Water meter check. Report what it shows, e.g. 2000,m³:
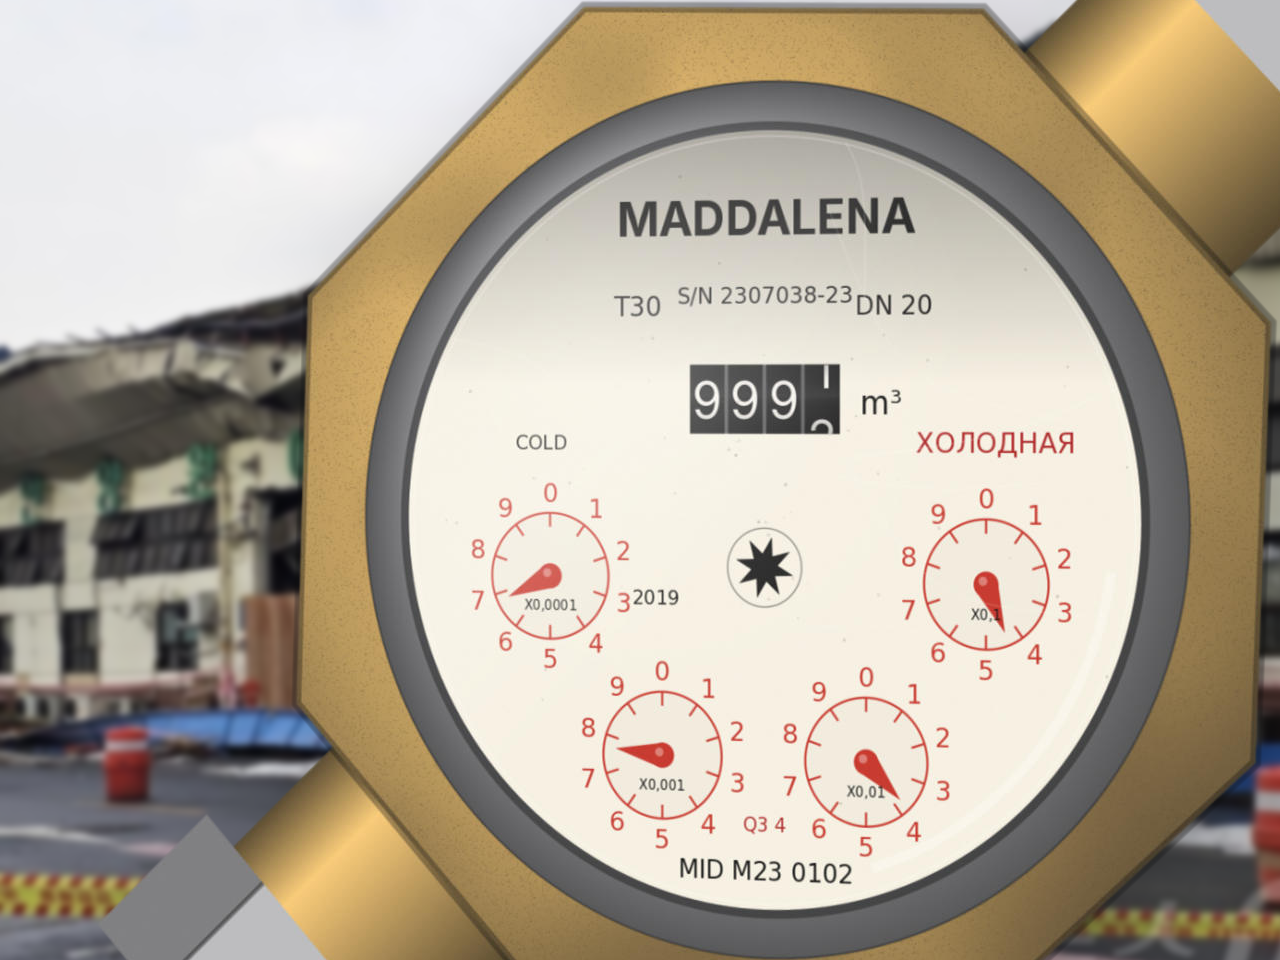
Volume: 9991.4376,m³
